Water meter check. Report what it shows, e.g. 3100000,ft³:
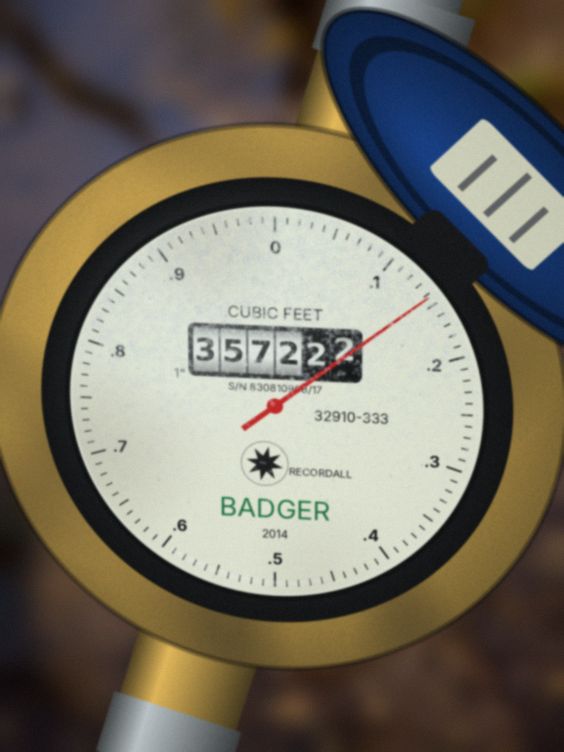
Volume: 357222.14,ft³
